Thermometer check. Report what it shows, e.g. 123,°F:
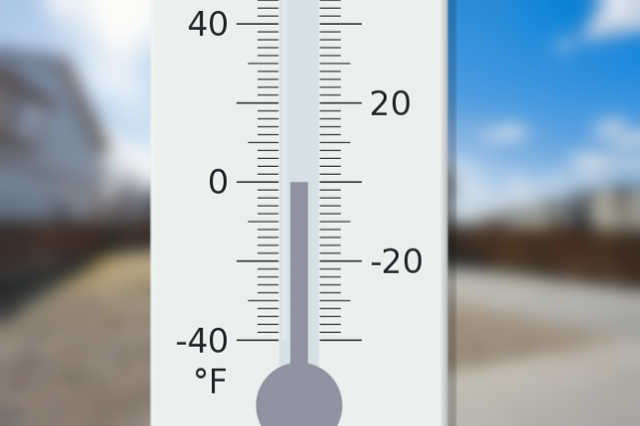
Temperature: 0,°F
